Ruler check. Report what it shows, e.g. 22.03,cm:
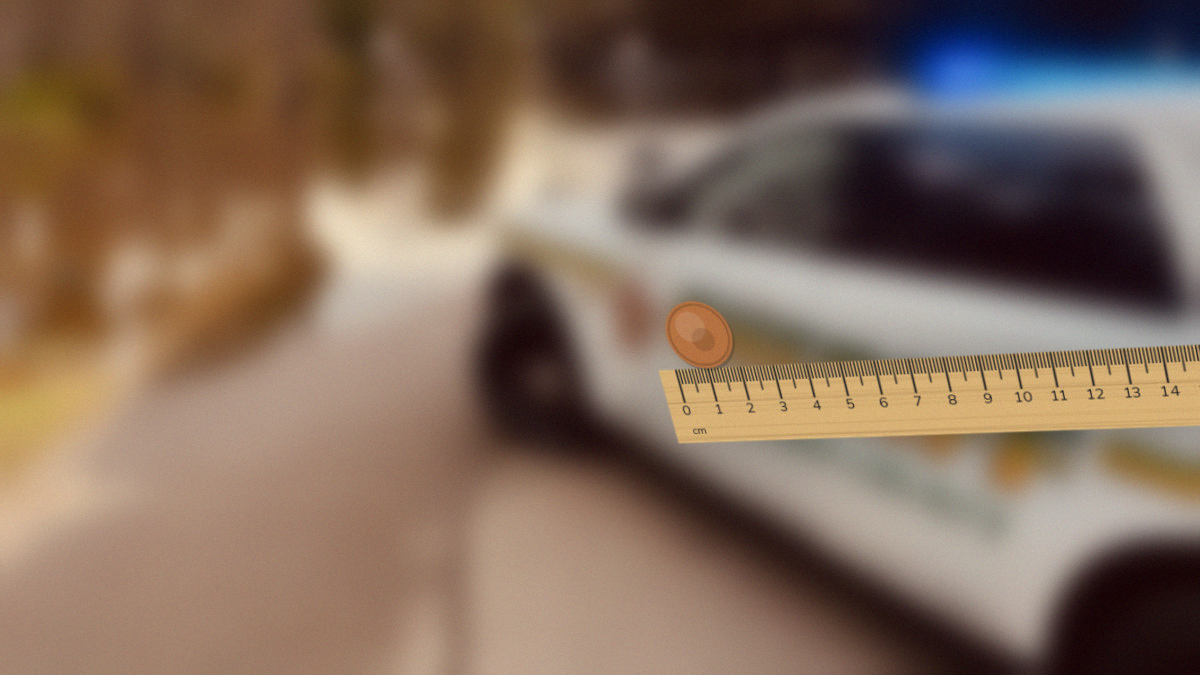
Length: 2,cm
